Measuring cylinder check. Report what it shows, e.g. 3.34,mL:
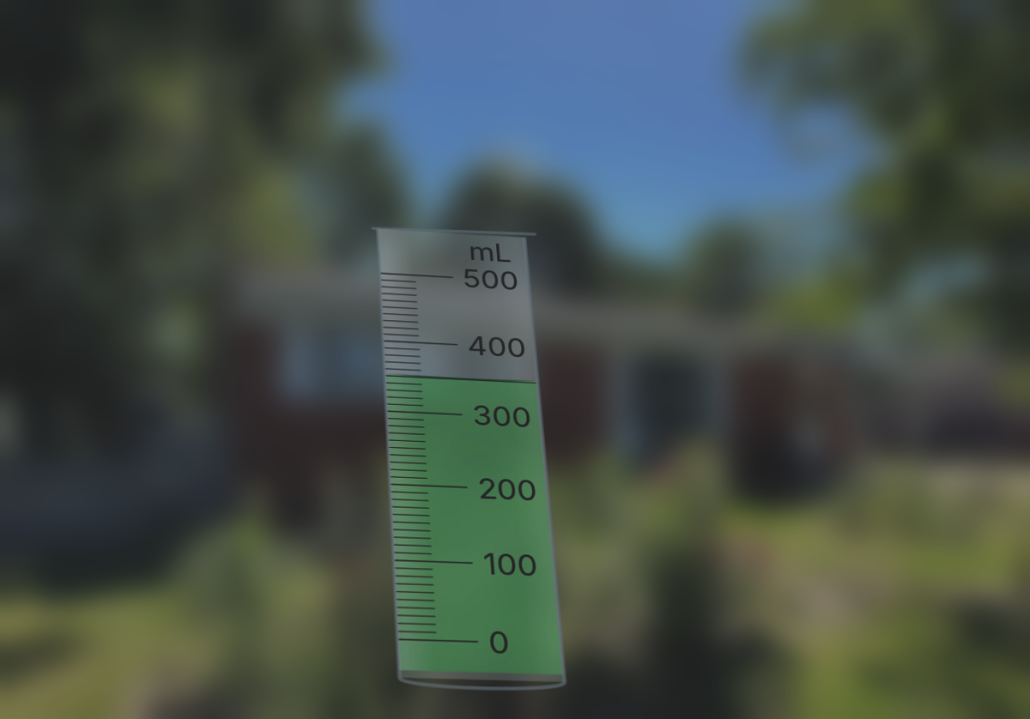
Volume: 350,mL
